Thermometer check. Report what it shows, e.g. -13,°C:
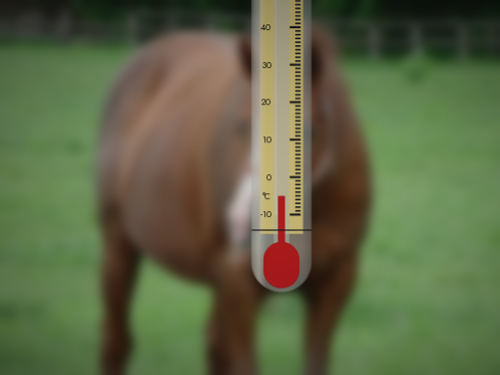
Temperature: -5,°C
